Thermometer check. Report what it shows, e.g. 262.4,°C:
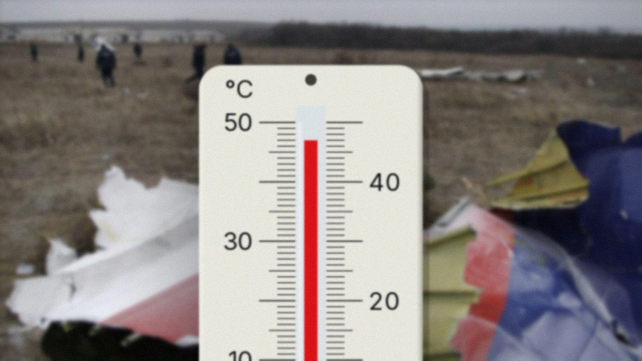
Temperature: 47,°C
